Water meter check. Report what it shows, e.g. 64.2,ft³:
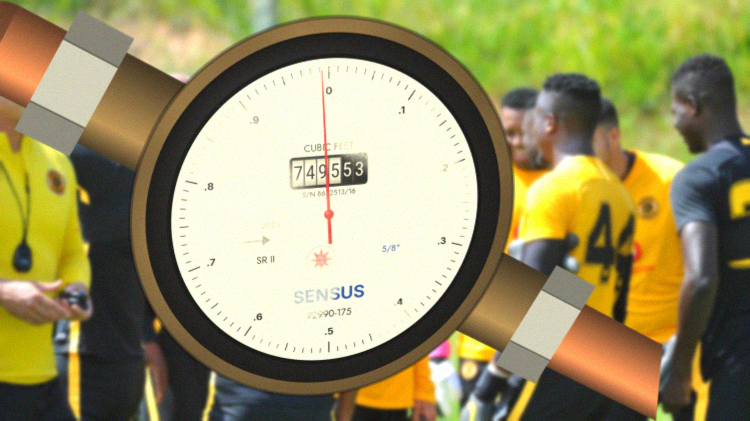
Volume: 749552.99,ft³
